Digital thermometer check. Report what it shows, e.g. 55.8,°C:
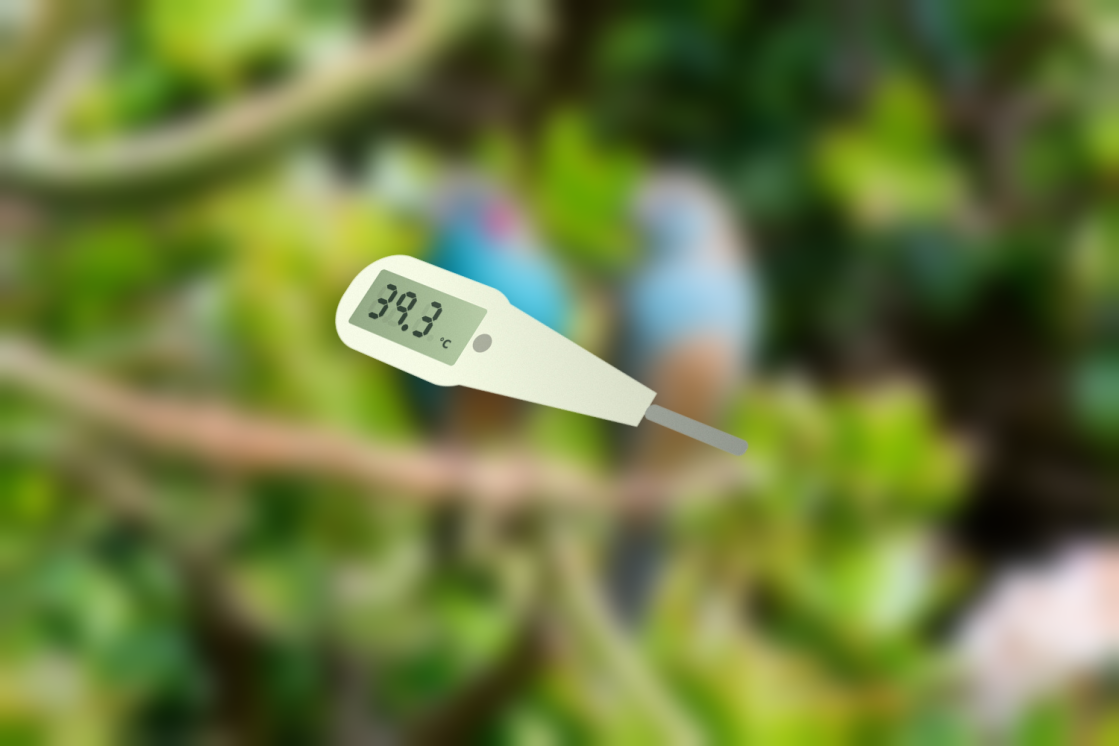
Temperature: 39.3,°C
